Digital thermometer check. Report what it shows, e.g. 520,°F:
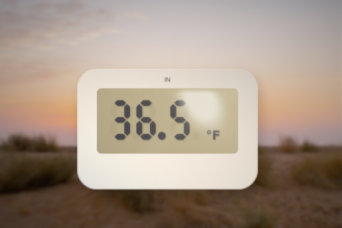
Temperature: 36.5,°F
